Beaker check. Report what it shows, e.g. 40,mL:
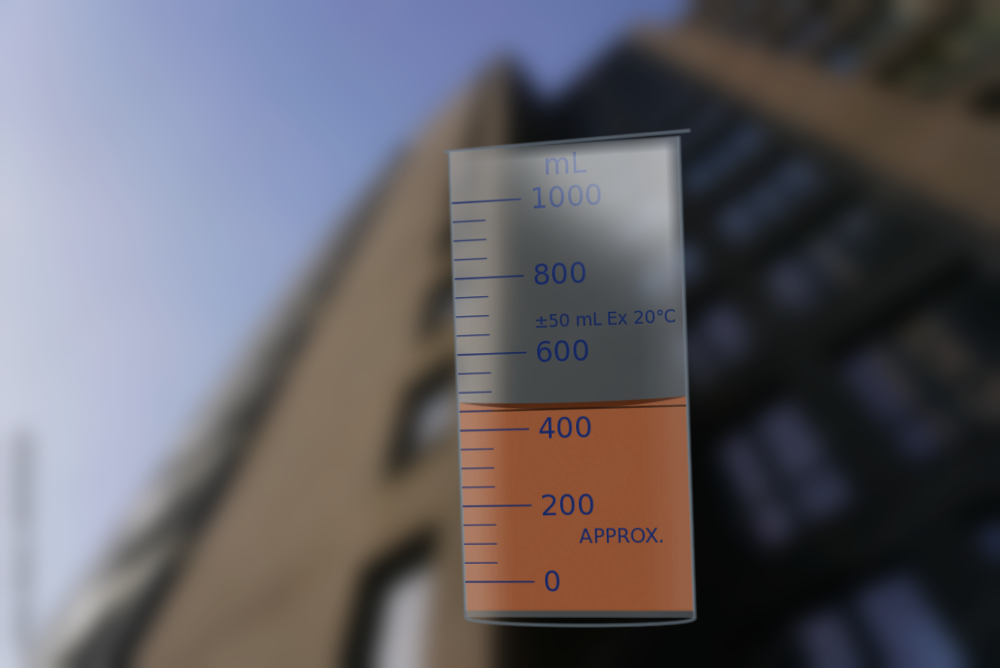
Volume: 450,mL
